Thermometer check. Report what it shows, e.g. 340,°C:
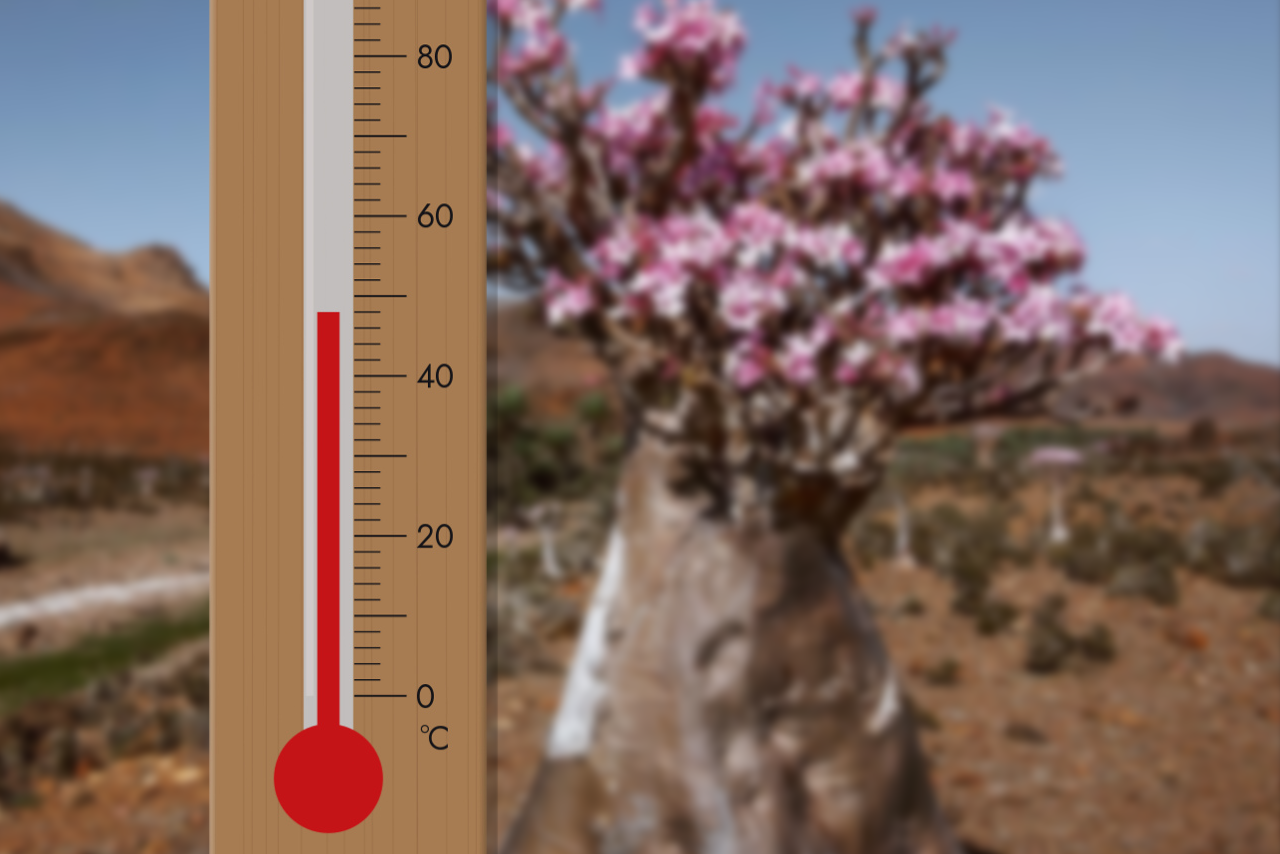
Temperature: 48,°C
